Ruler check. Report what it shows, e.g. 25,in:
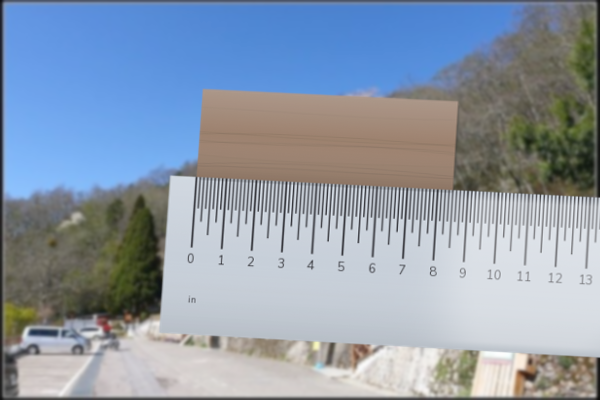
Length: 8.5,in
